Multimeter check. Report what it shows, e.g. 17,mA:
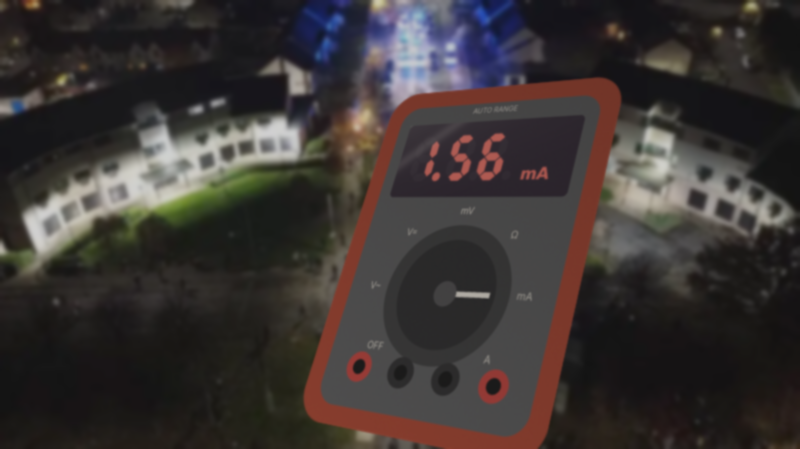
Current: 1.56,mA
